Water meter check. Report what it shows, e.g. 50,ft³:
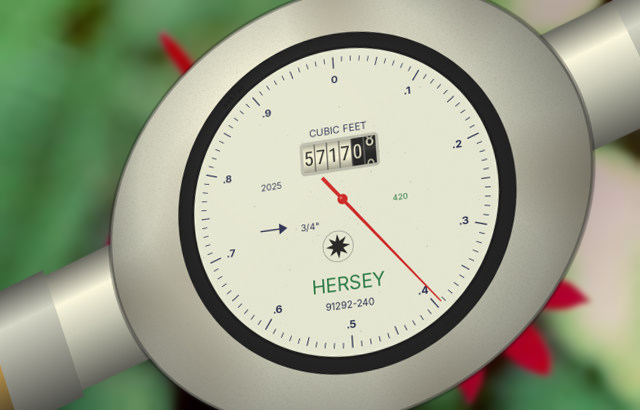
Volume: 571708.39,ft³
